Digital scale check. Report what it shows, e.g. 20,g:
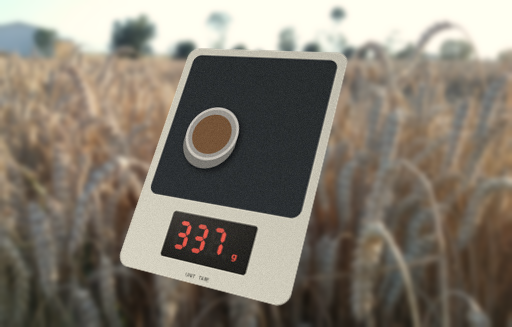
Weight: 337,g
